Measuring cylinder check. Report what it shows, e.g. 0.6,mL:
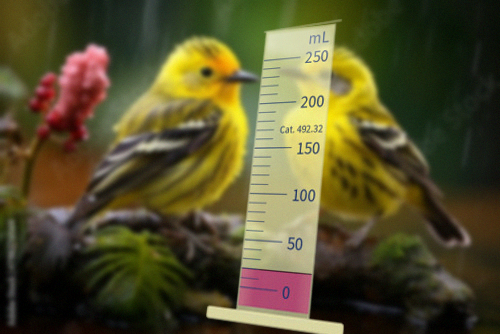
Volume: 20,mL
